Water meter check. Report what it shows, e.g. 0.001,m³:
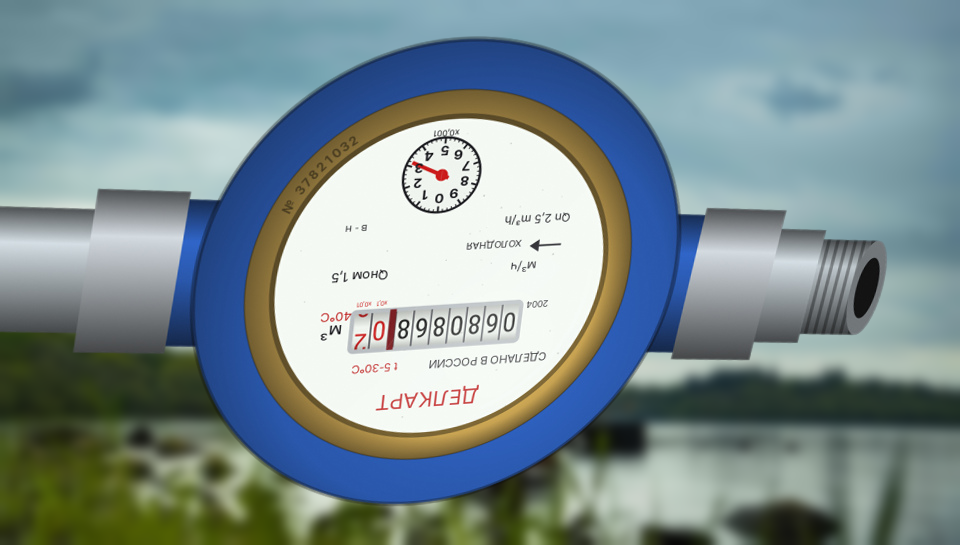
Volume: 680868.023,m³
